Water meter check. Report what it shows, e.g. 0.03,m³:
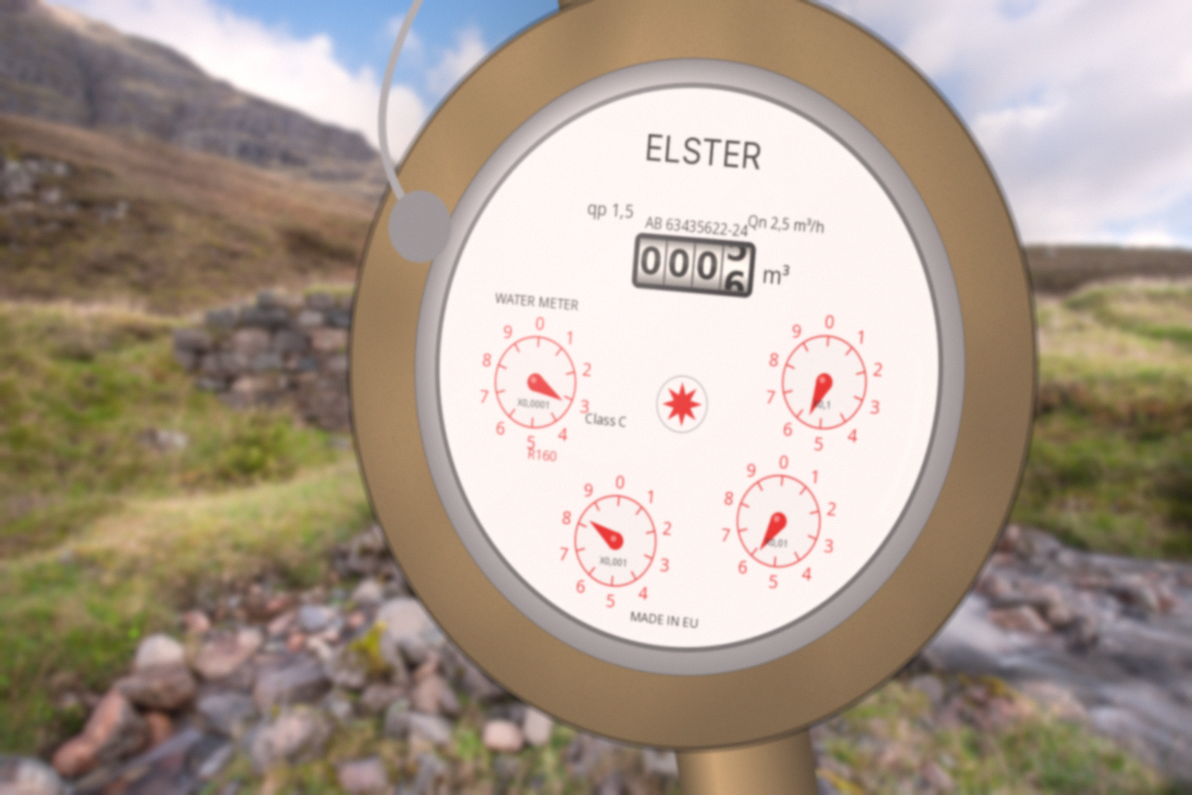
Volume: 5.5583,m³
